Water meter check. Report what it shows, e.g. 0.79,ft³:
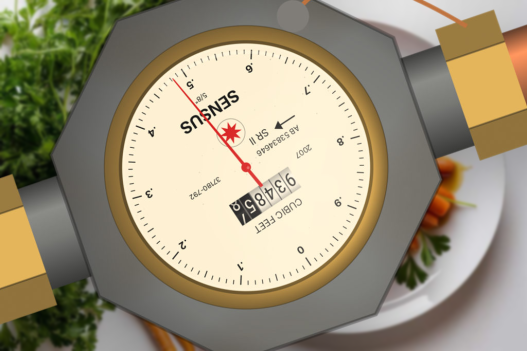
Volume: 934857.48,ft³
